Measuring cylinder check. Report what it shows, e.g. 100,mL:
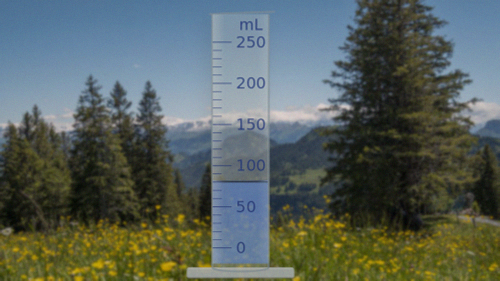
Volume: 80,mL
